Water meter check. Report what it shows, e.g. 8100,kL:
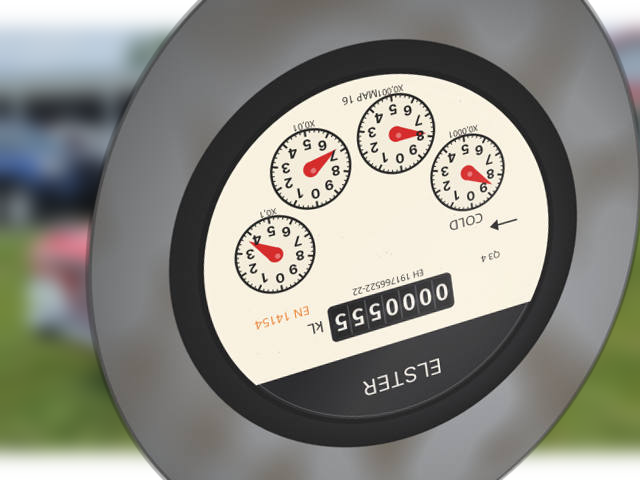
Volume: 555.3678,kL
